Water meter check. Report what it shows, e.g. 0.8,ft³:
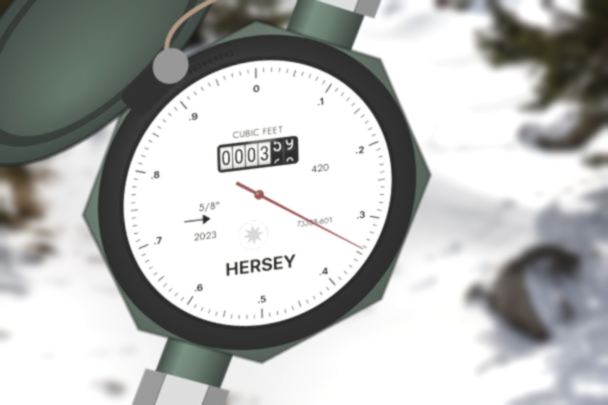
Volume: 359.34,ft³
